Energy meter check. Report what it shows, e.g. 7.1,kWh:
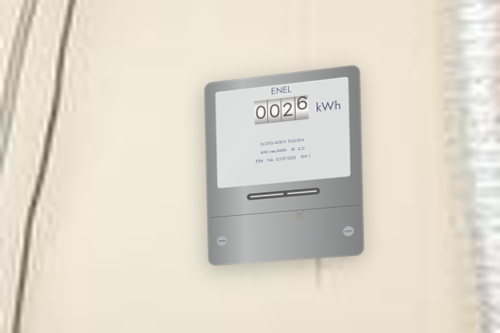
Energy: 26,kWh
